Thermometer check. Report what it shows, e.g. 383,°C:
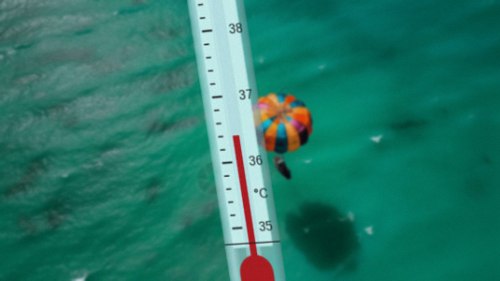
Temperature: 36.4,°C
